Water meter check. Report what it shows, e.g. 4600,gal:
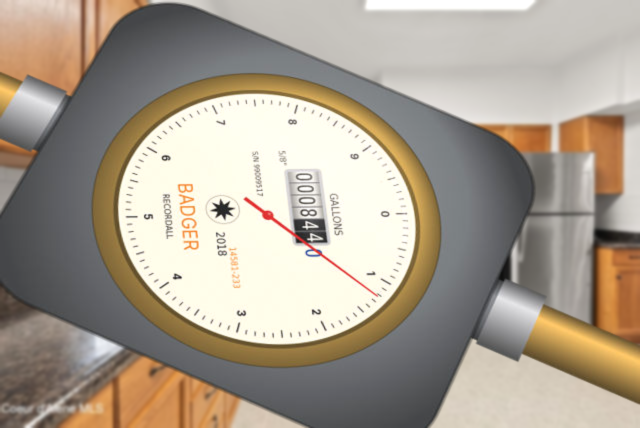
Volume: 8441.2,gal
